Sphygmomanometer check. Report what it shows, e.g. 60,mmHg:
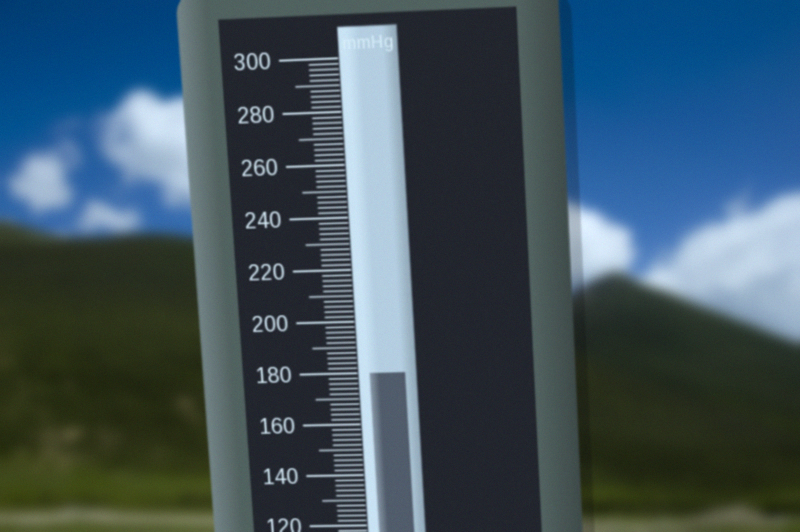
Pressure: 180,mmHg
